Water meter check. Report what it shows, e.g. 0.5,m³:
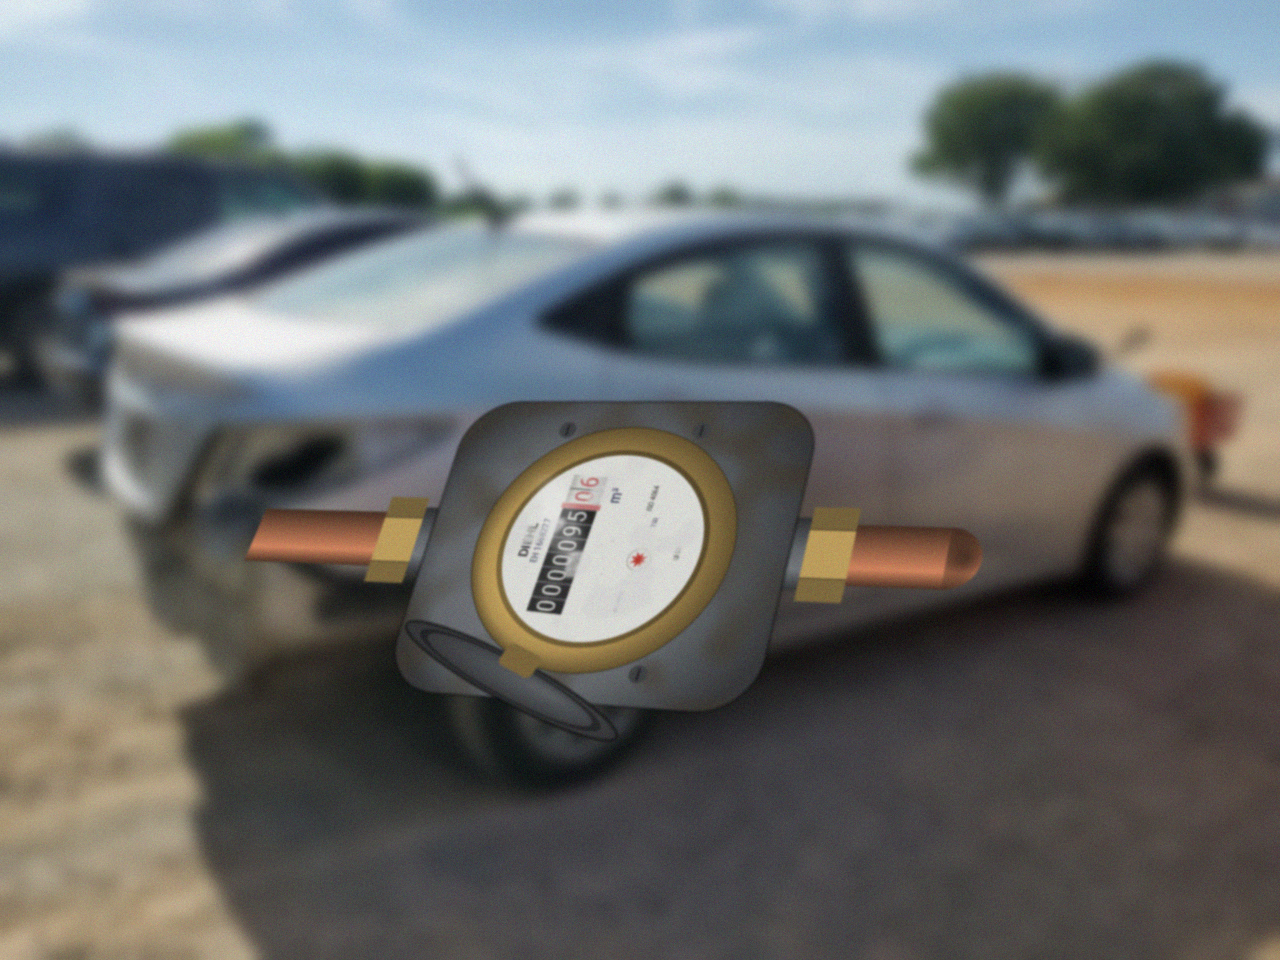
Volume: 95.06,m³
